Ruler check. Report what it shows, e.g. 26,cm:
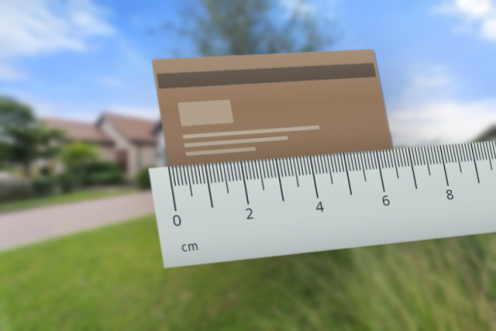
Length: 6.5,cm
